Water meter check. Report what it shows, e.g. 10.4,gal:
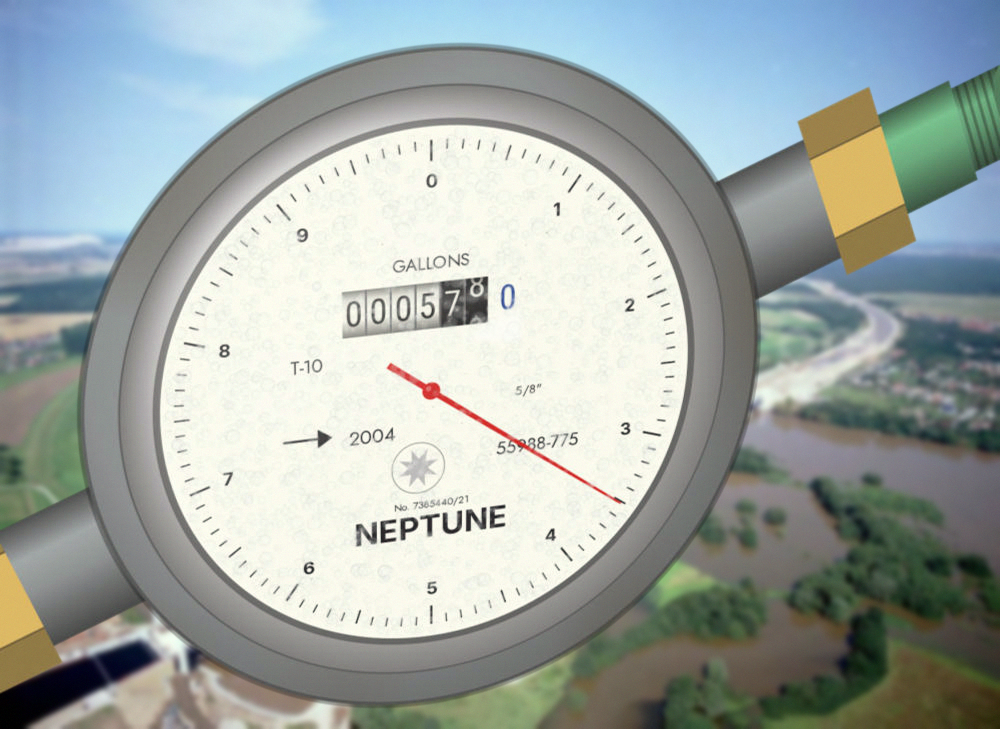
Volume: 5783.5,gal
